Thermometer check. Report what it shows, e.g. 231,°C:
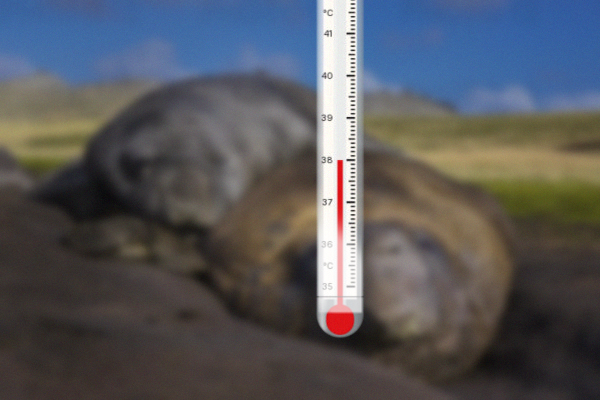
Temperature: 38,°C
